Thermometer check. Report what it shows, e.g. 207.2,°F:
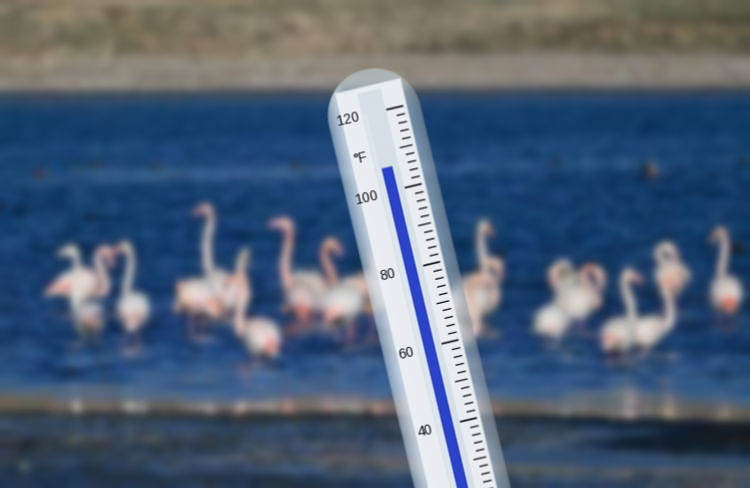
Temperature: 106,°F
